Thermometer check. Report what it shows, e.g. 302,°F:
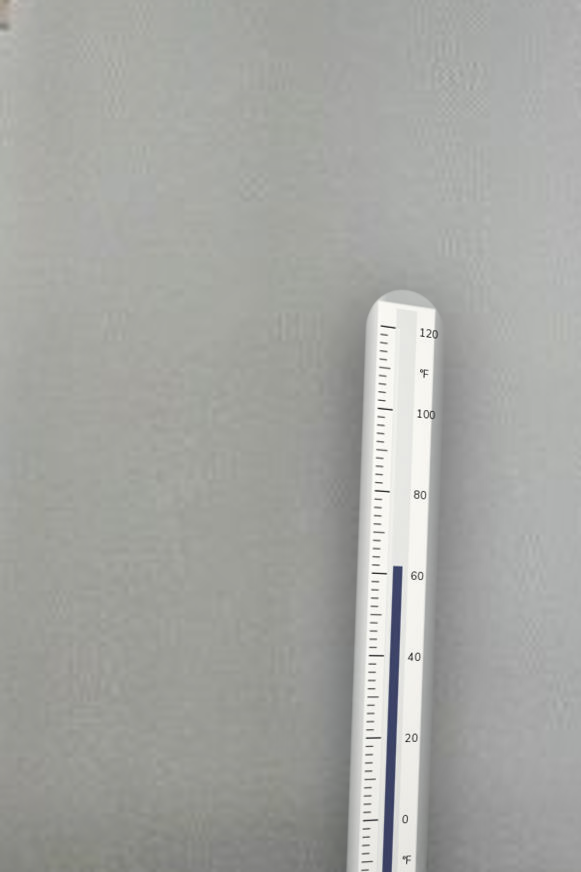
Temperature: 62,°F
